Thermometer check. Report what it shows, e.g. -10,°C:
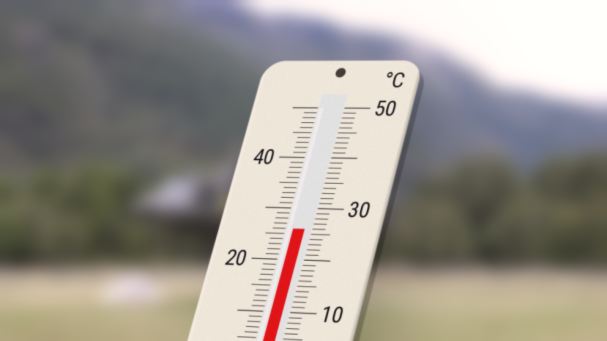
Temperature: 26,°C
